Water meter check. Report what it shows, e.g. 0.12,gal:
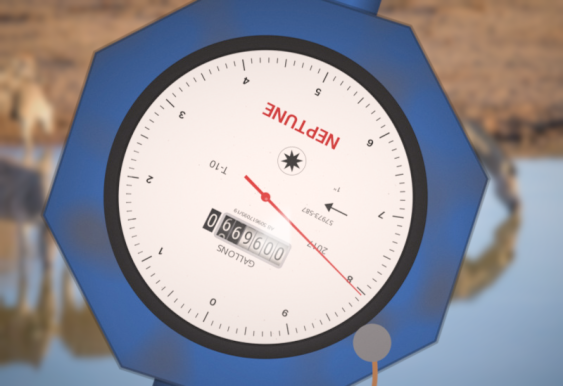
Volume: 96988.0,gal
